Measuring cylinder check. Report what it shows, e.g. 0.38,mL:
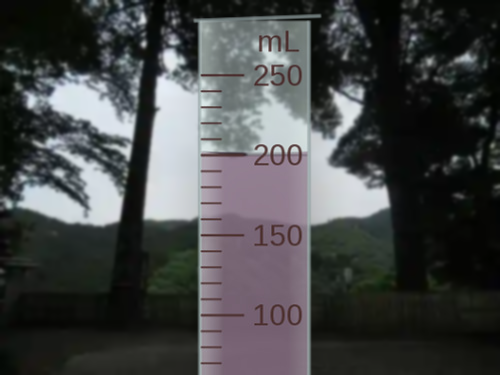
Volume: 200,mL
